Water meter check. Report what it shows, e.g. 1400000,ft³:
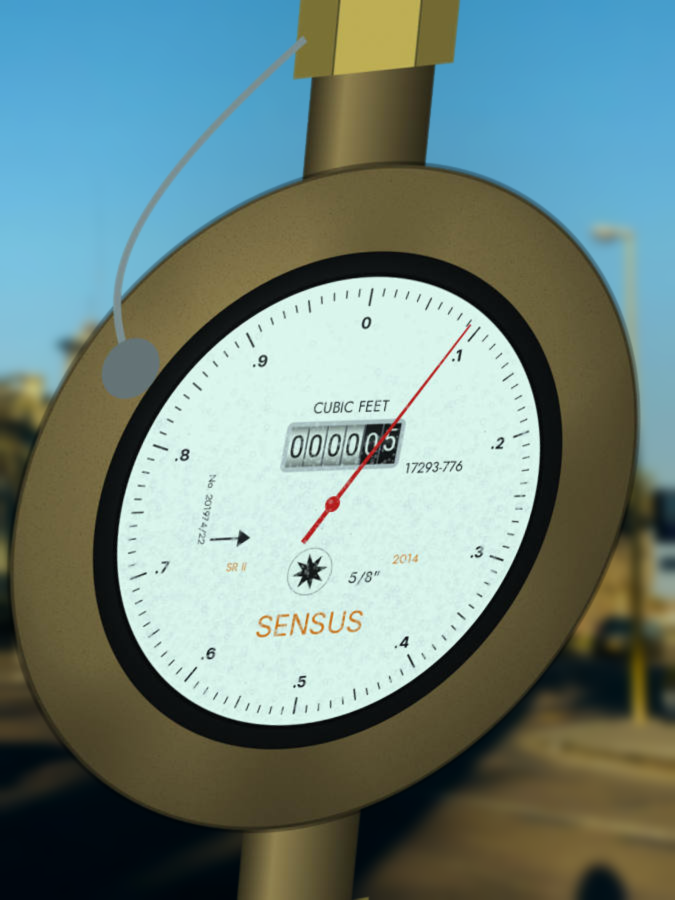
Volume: 5.09,ft³
